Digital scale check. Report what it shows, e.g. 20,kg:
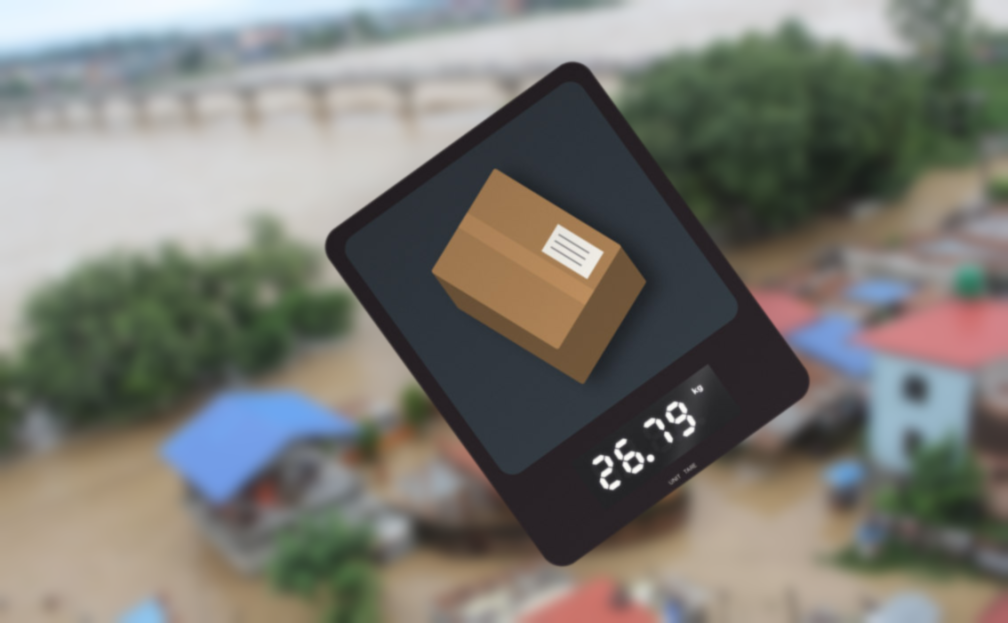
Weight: 26.79,kg
